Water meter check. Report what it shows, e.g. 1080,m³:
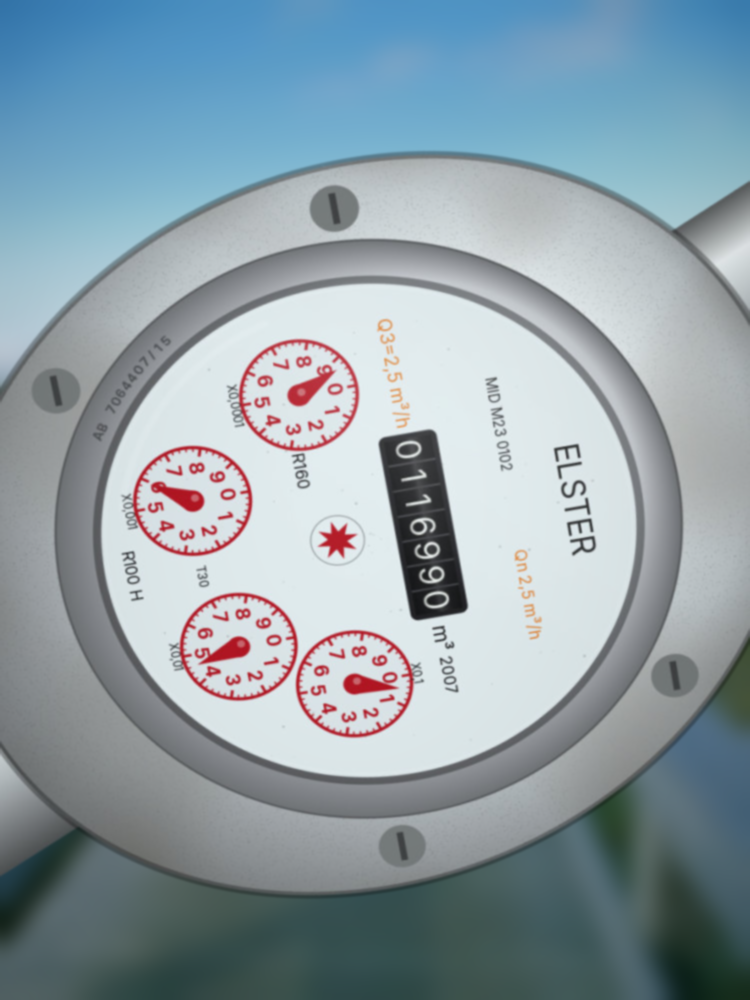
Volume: 116990.0459,m³
